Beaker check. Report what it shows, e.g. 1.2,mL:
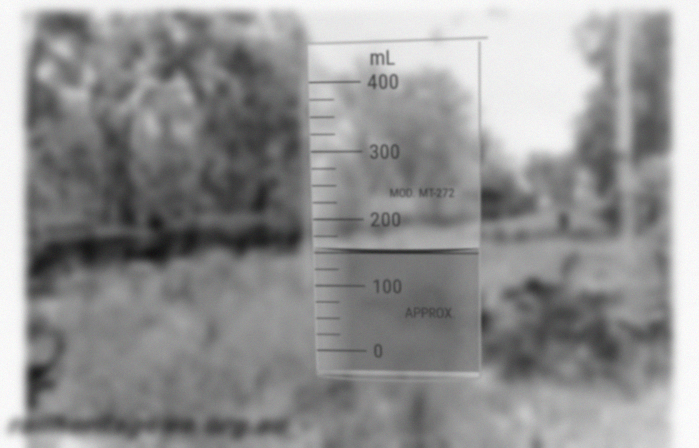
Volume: 150,mL
